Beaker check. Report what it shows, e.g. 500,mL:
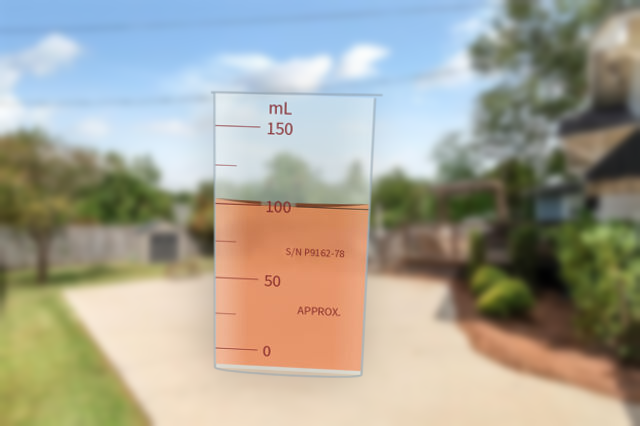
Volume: 100,mL
